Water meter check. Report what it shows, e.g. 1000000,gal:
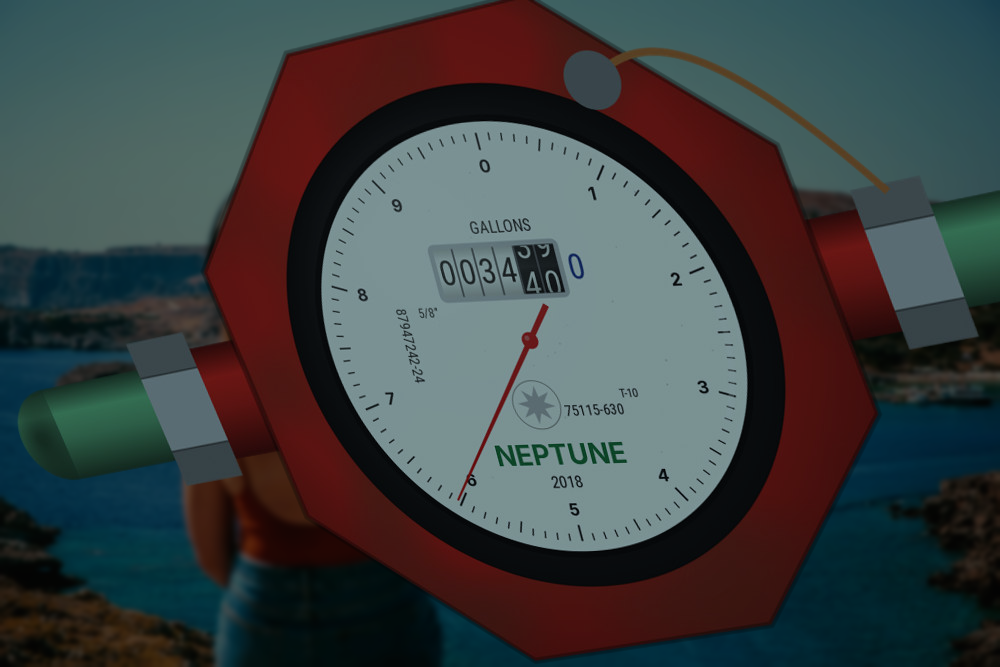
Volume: 34396.0,gal
